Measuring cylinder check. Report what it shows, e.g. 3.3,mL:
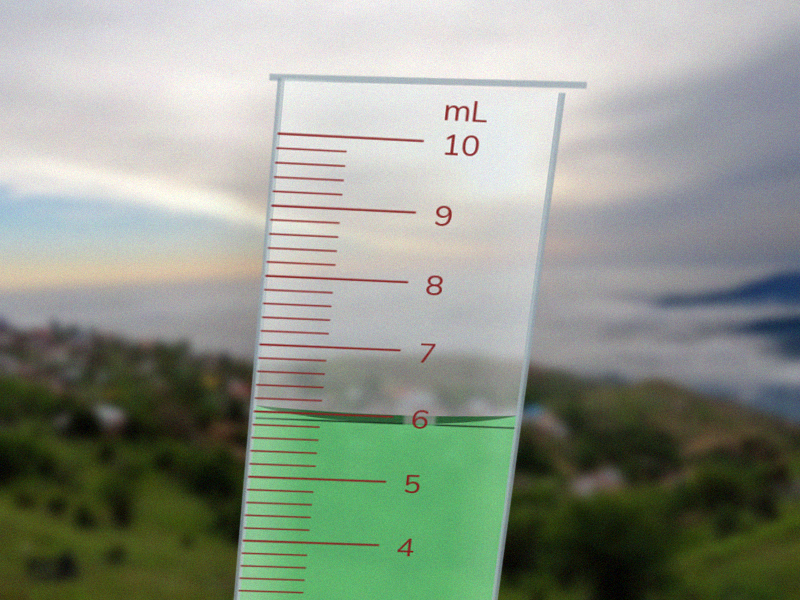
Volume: 5.9,mL
